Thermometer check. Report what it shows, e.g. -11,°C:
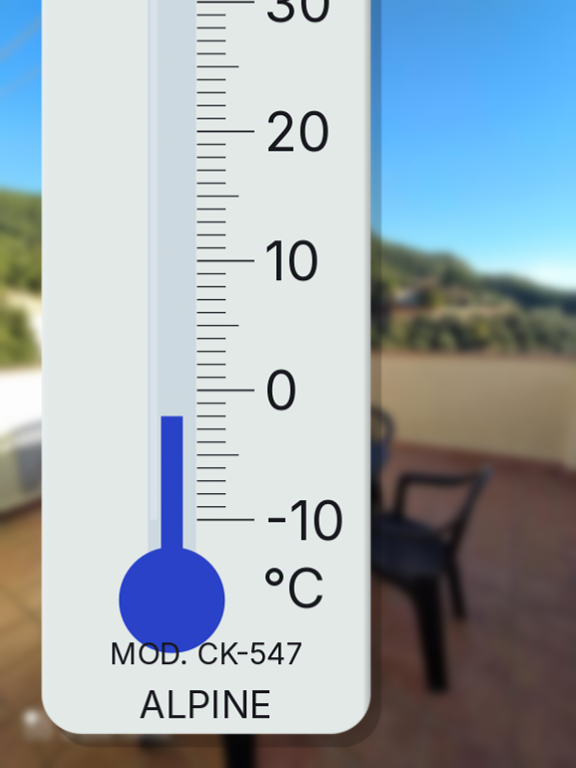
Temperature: -2,°C
